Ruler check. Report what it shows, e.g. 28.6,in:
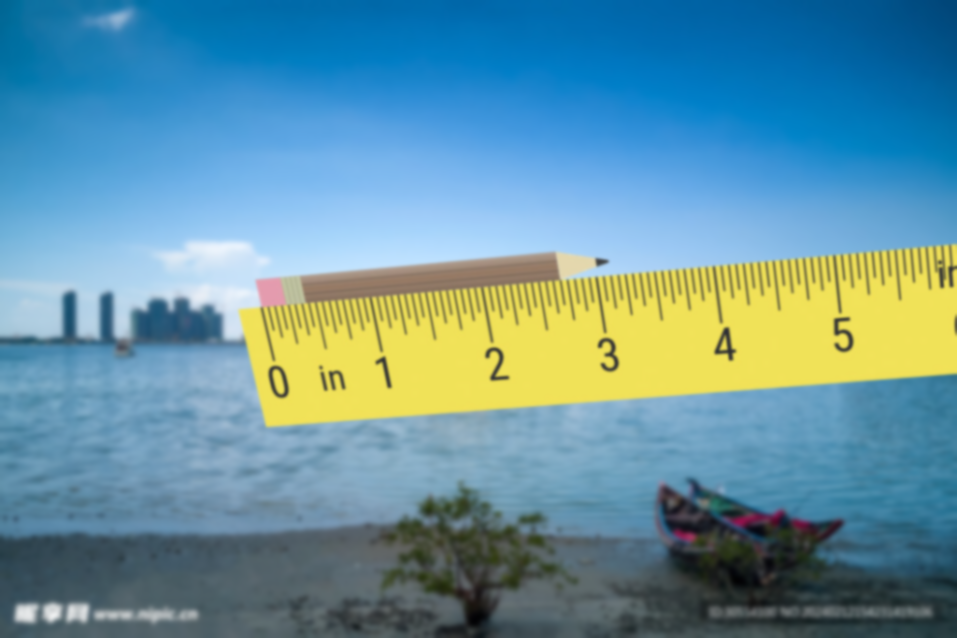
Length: 3.125,in
